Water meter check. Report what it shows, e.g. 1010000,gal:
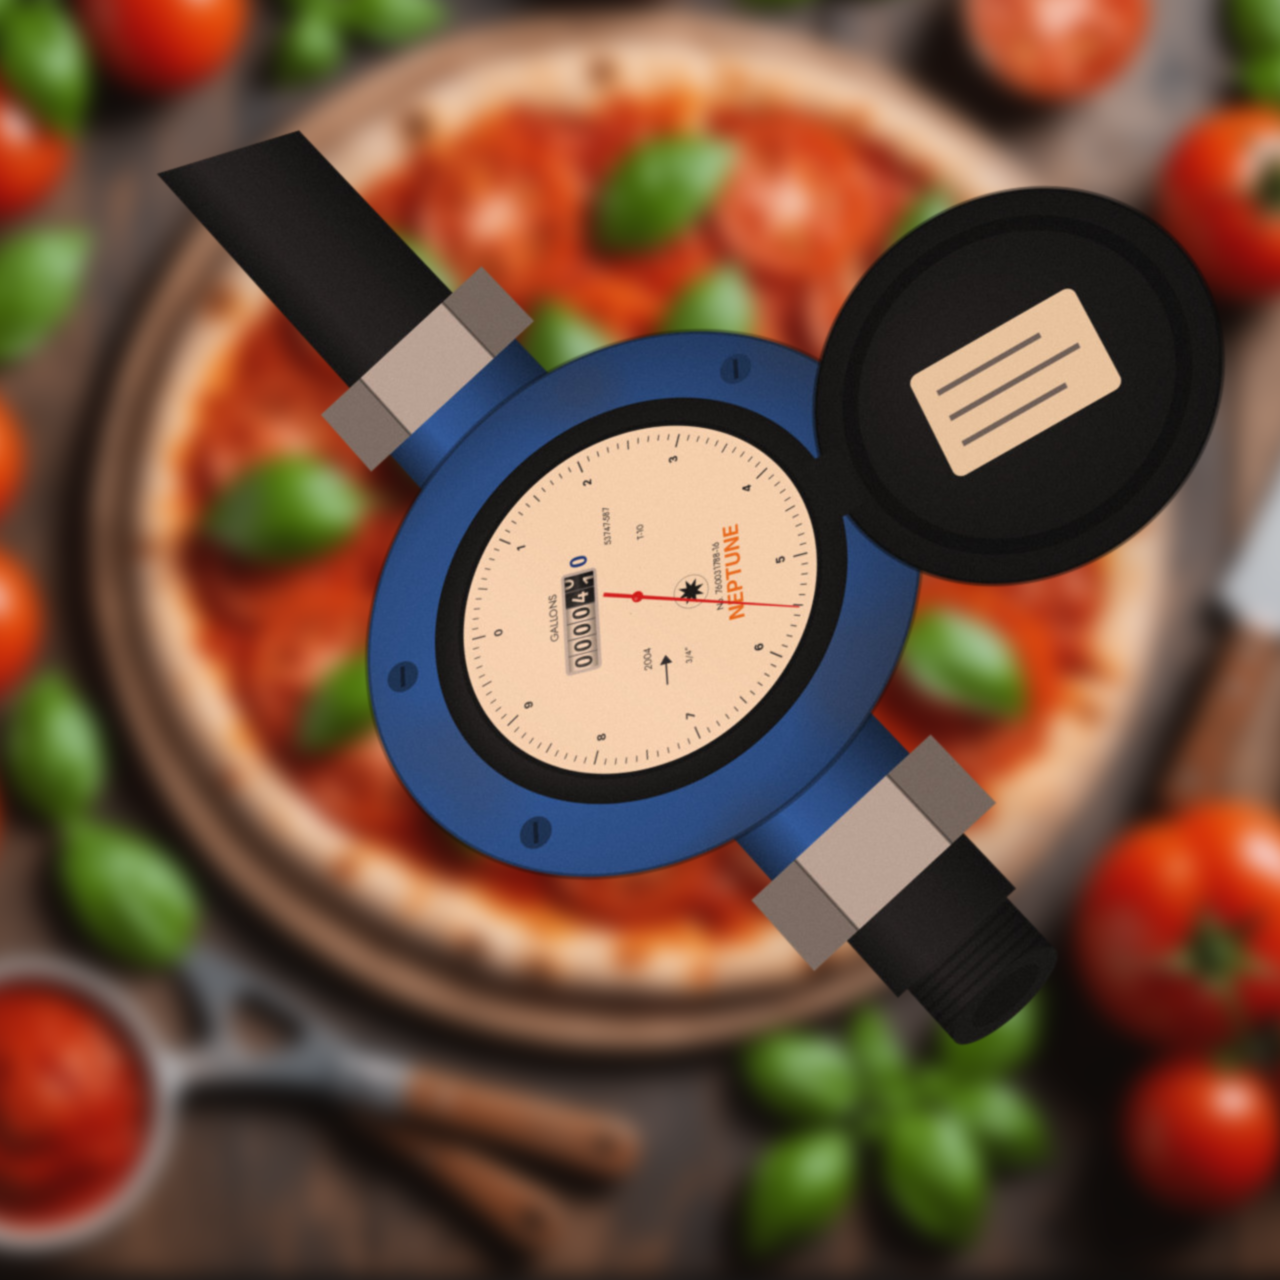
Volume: 405.5,gal
